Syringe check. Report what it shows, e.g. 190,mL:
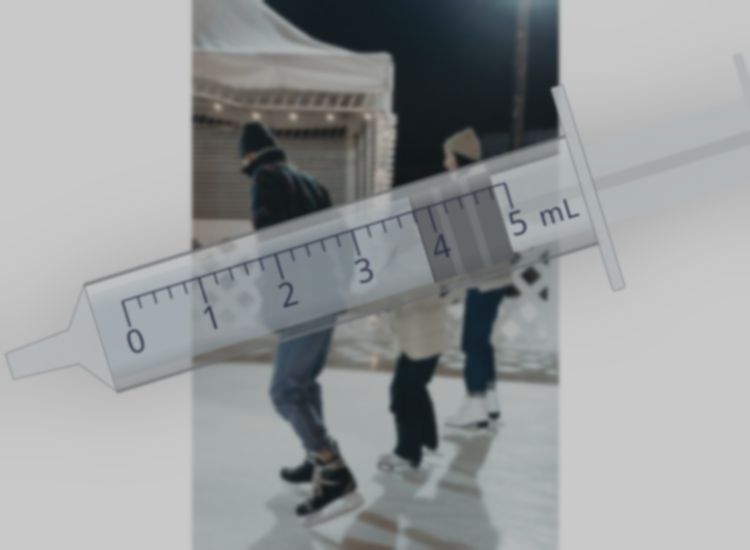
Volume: 3.8,mL
